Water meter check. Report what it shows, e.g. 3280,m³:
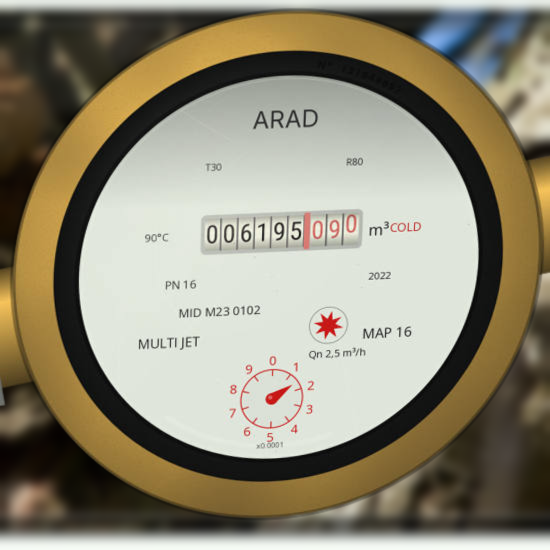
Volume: 6195.0901,m³
